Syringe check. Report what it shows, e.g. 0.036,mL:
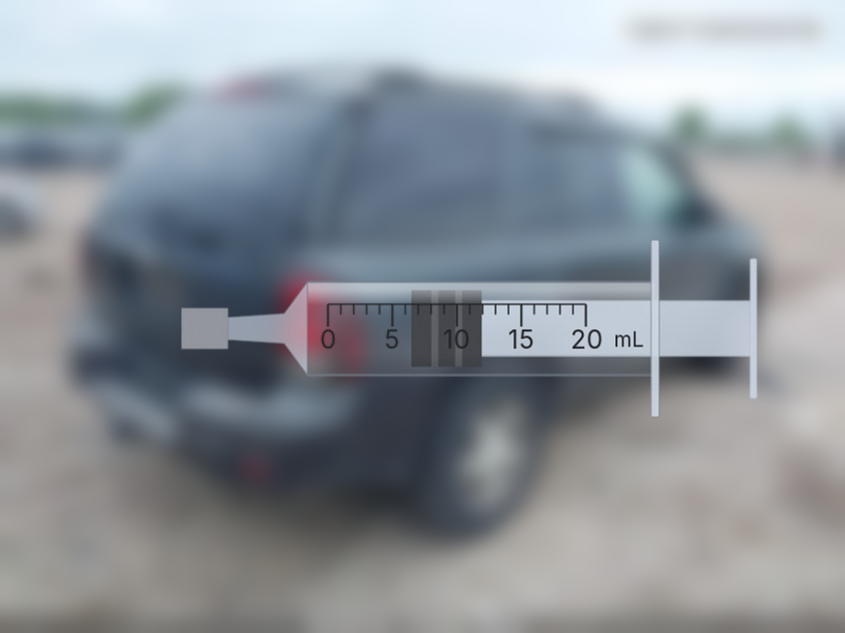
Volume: 6.5,mL
